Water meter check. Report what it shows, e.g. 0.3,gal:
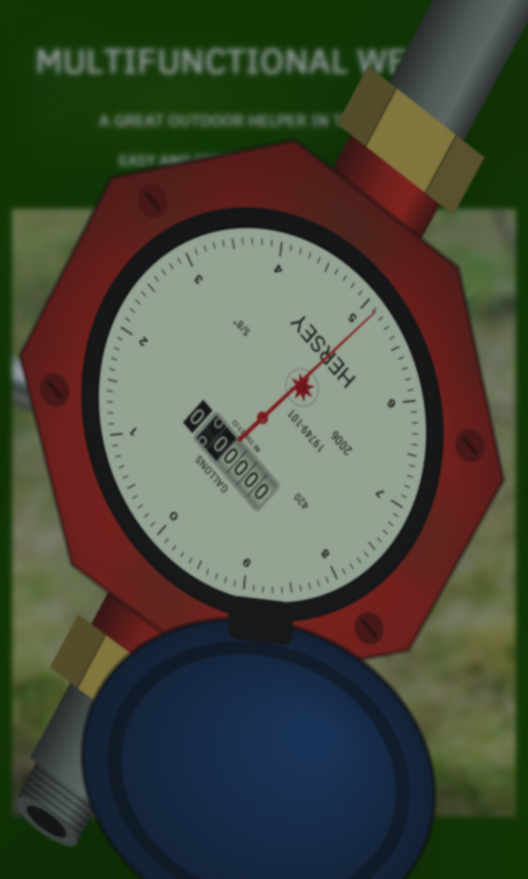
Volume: 85.1,gal
